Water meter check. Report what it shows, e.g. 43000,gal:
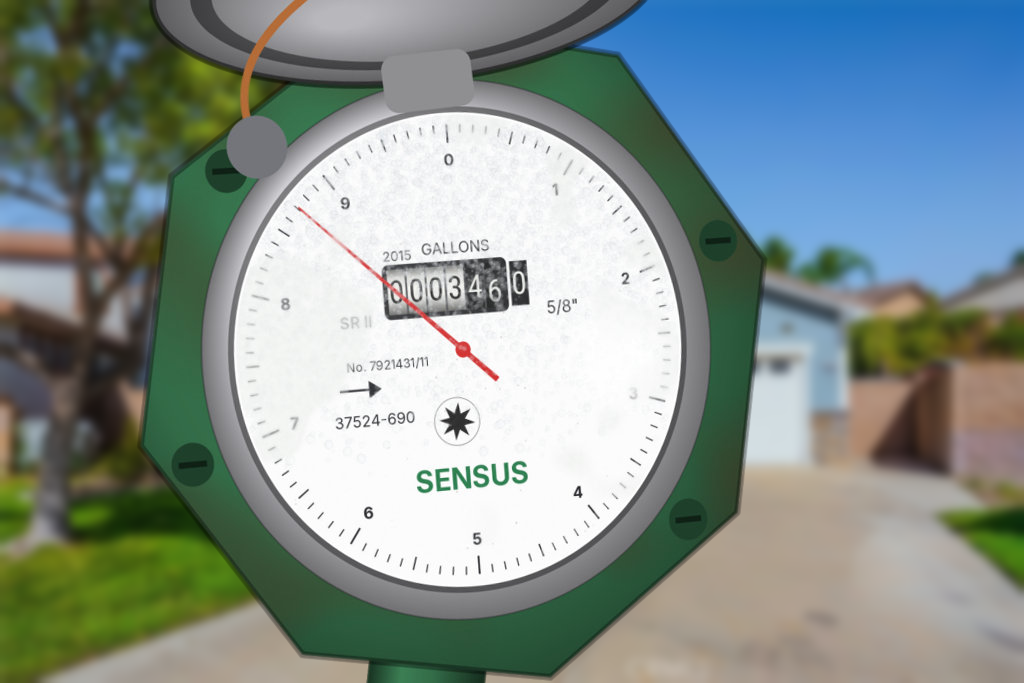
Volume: 3458.7,gal
